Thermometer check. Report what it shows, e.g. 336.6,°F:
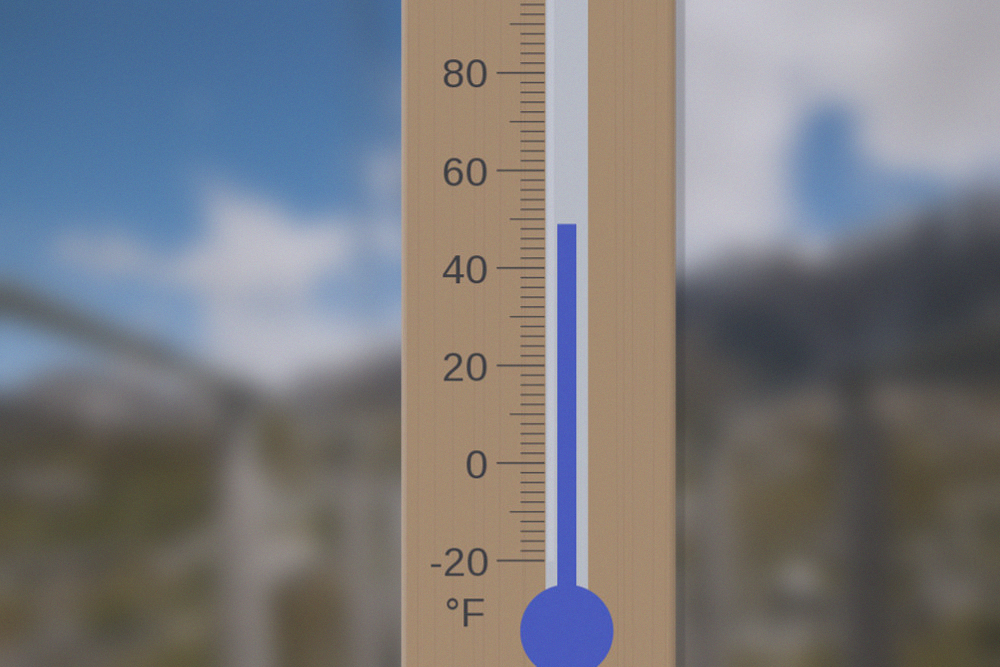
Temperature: 49,°F
